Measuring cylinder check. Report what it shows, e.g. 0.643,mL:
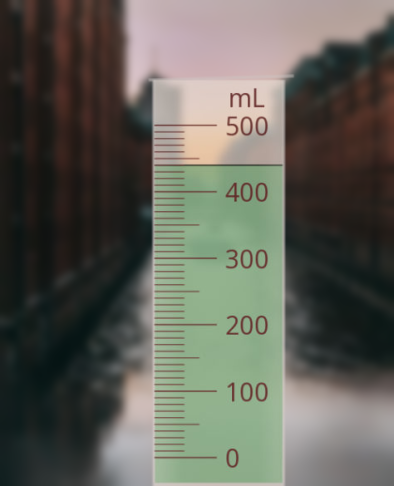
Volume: 440,mL
